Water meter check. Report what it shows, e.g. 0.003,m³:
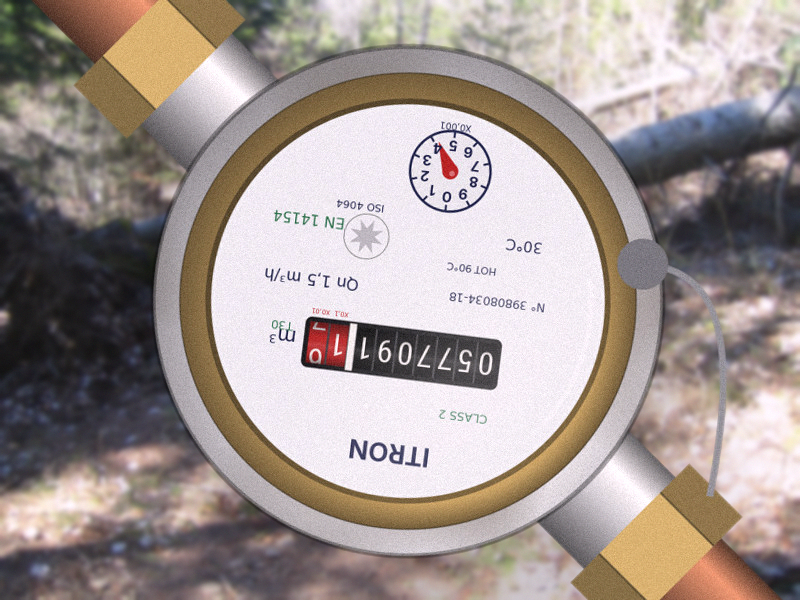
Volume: 577091.164,m³
